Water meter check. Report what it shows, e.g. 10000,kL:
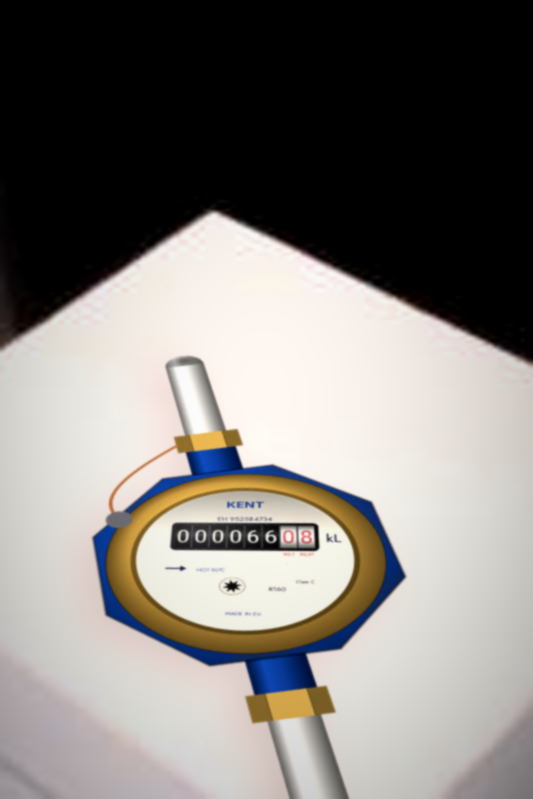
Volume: 66.08,kL
